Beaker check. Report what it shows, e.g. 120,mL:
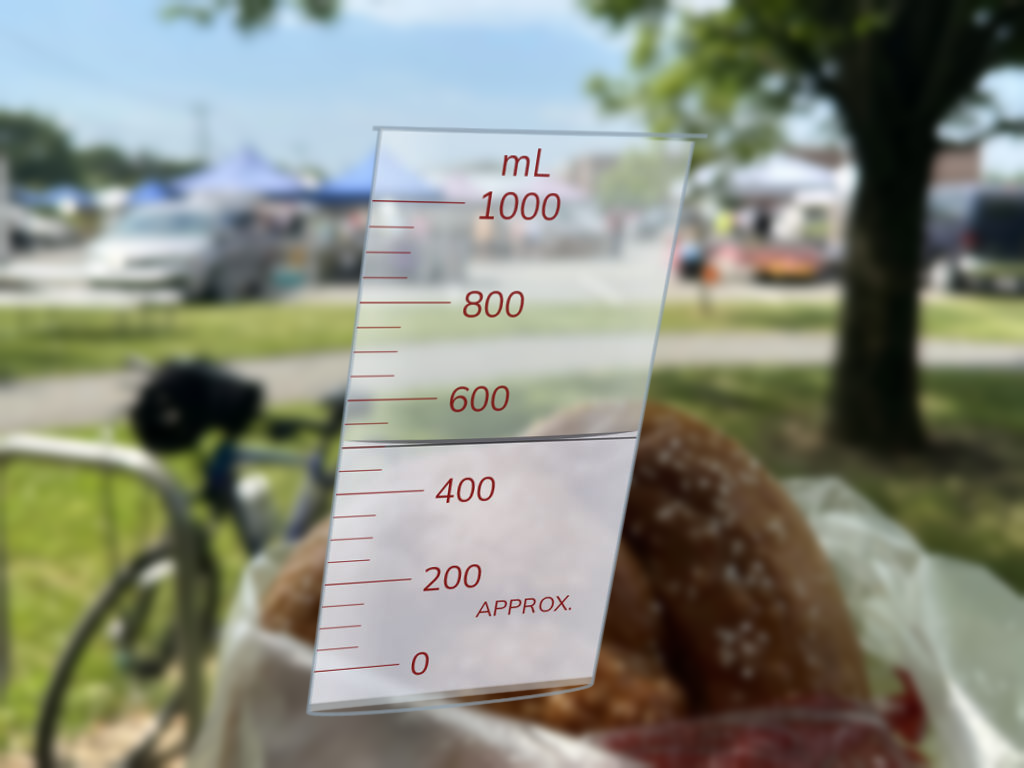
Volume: 500,mL
